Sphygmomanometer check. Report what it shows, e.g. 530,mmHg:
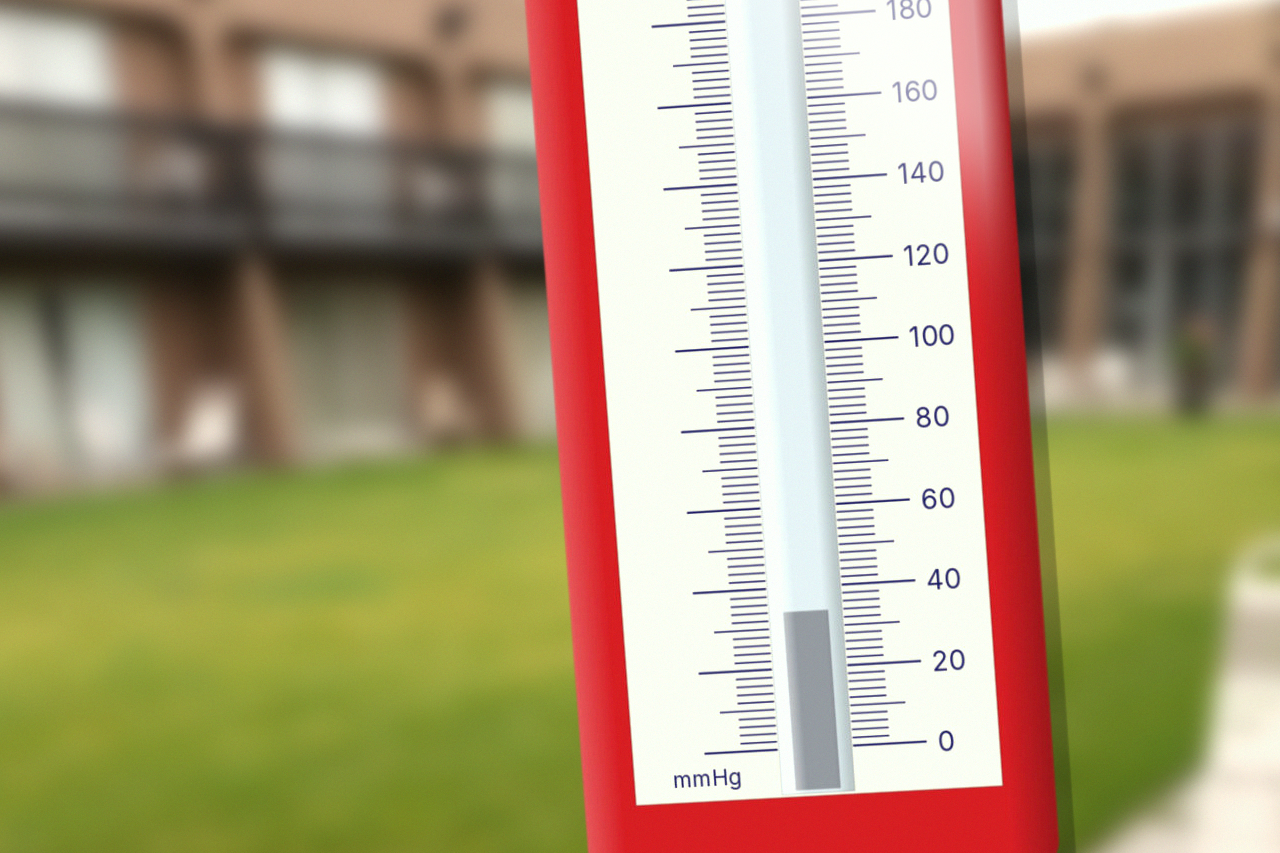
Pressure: 34,mmHg
